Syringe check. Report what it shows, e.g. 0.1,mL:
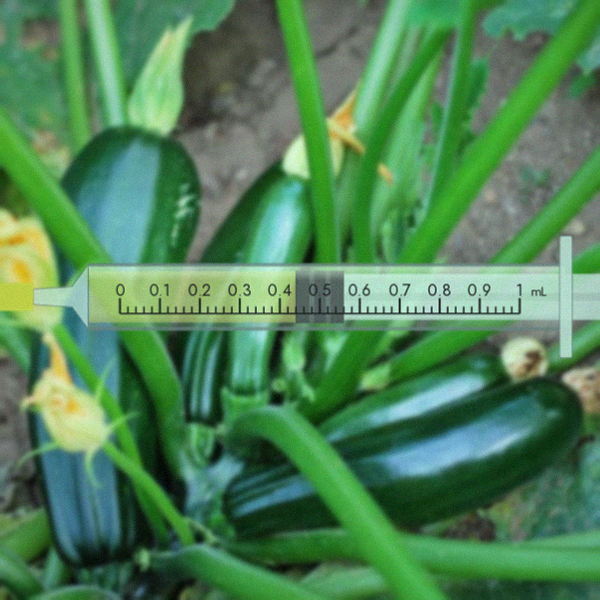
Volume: 0.44,mL
